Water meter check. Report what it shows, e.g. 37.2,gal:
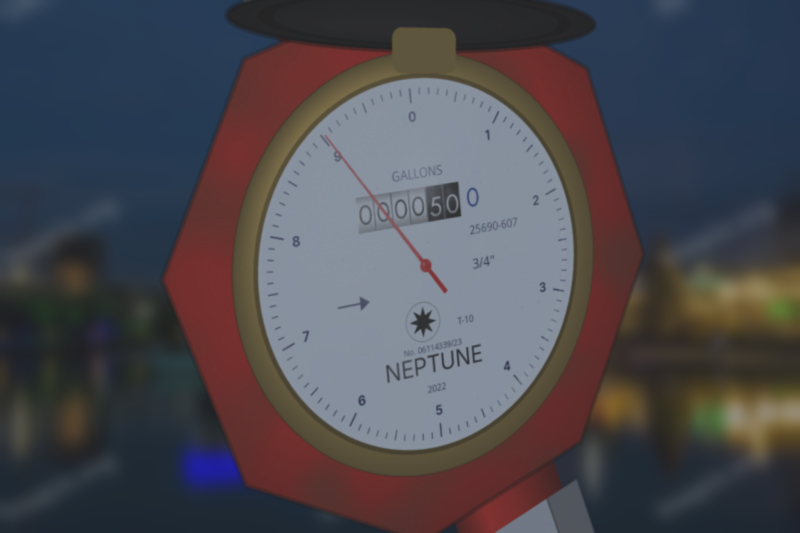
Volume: 499.0,gal
